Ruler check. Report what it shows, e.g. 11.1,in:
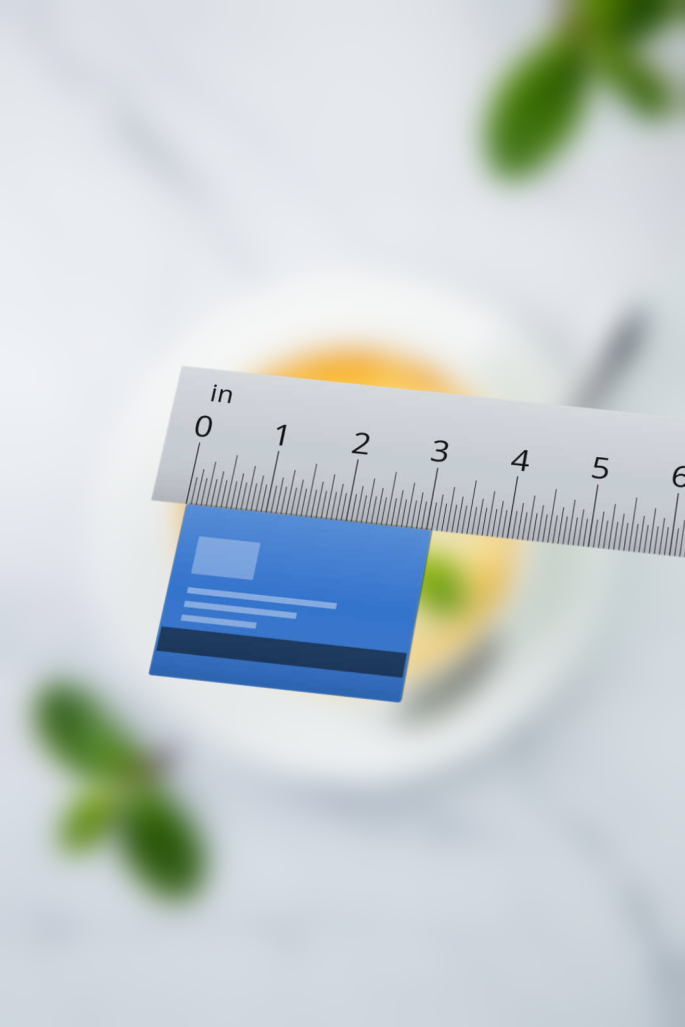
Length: 3.0625,in
